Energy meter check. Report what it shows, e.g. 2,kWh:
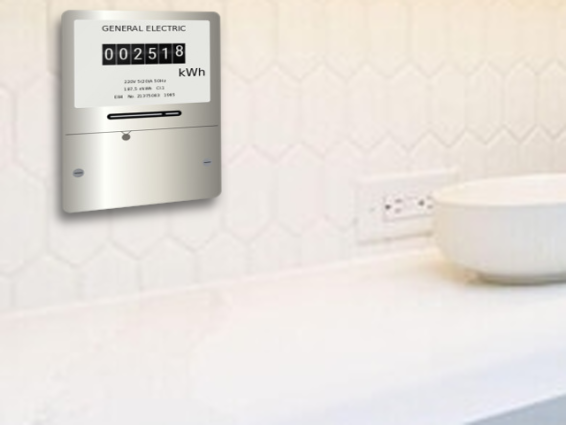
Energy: 2518,kWh
